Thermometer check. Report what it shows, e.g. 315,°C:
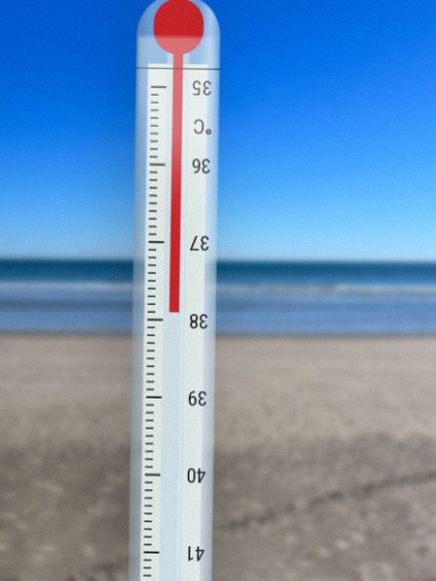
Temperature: 37.9,°C
